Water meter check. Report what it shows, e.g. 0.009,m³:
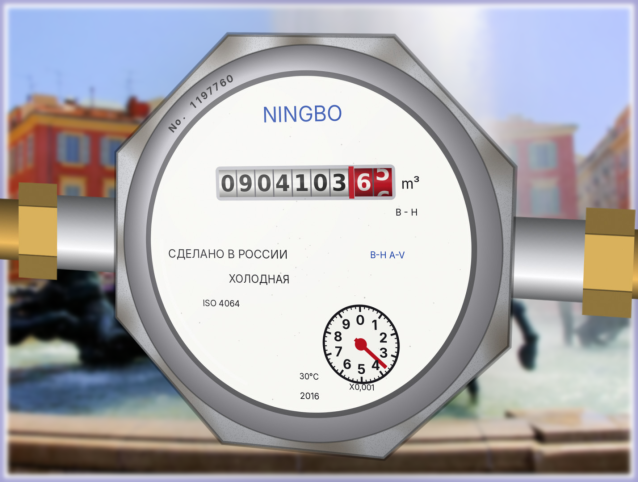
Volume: 904103.653,m³
